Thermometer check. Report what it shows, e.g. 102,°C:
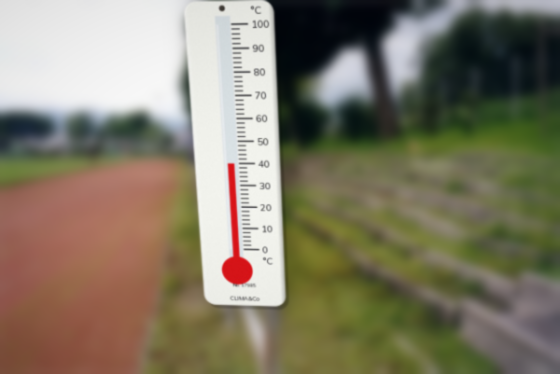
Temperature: 40,°C
